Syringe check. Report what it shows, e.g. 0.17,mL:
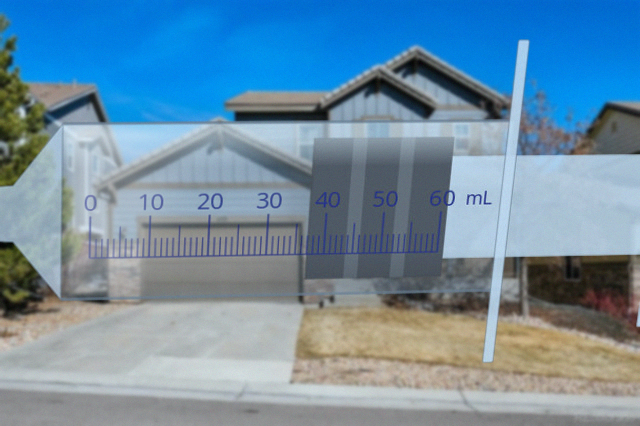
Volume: 37,mL
